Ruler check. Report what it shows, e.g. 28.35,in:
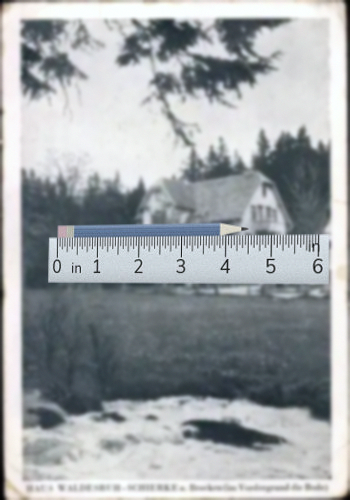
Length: 4.5,in
